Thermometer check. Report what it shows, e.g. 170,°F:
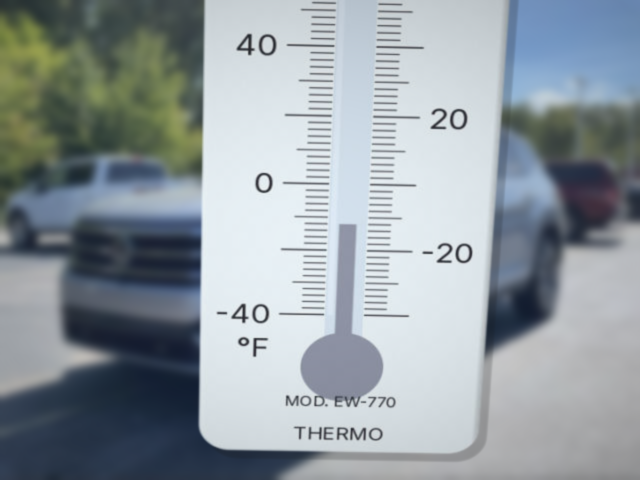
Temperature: -12,°F
